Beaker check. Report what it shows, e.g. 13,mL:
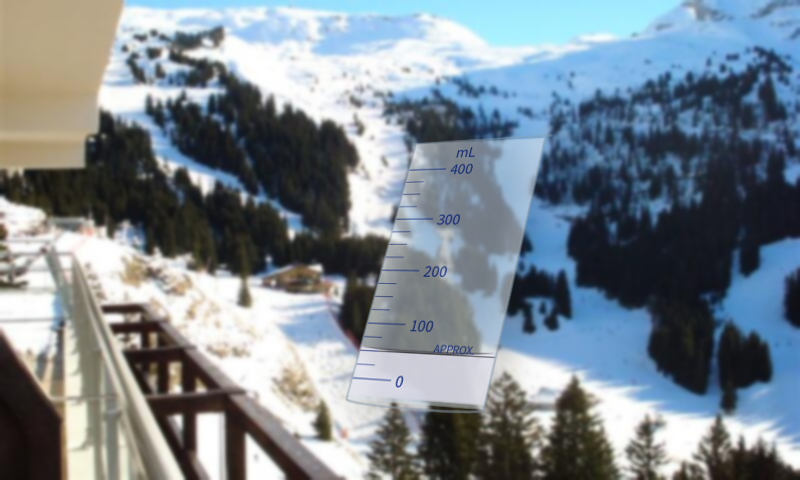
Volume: 50,mL
